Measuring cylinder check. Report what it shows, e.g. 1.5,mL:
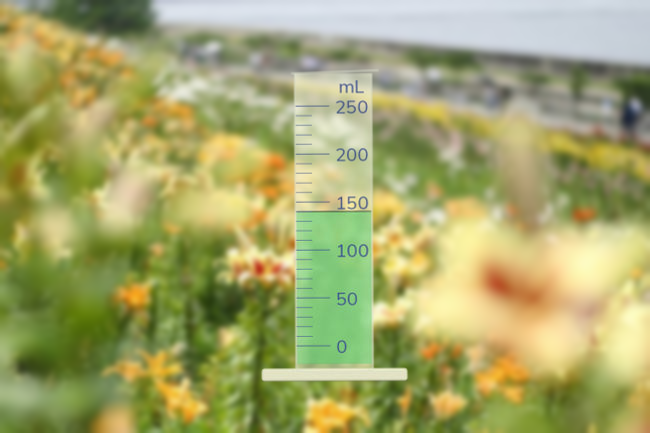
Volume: 140,mL
